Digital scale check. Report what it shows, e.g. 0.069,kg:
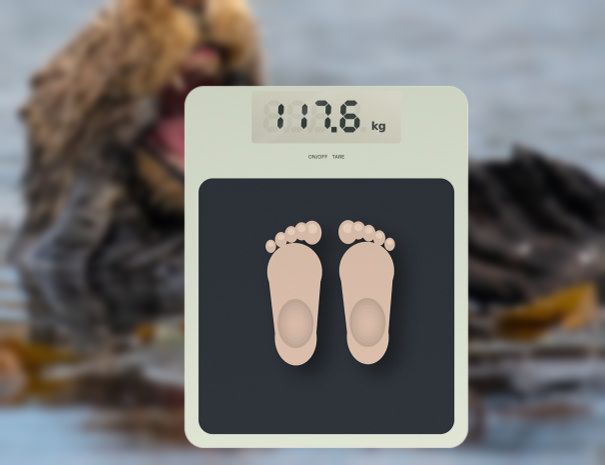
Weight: 117.6,kg
